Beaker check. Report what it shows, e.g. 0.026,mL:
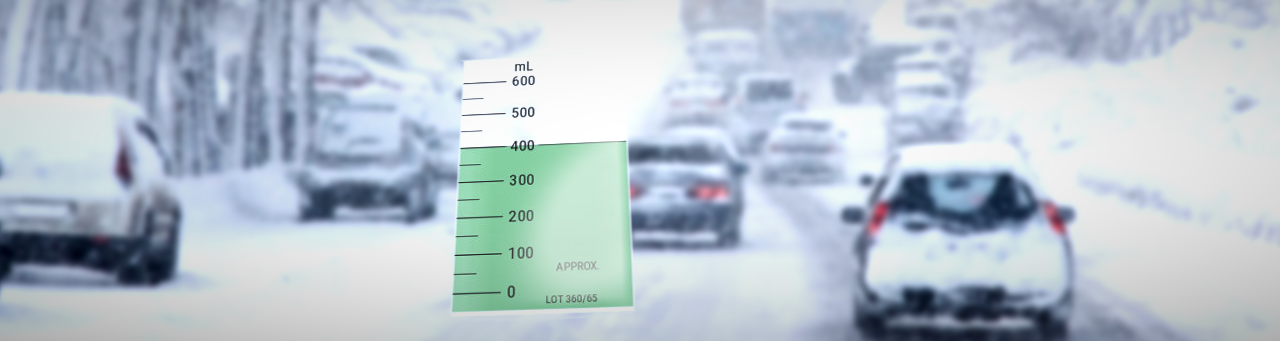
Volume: 400,mL
